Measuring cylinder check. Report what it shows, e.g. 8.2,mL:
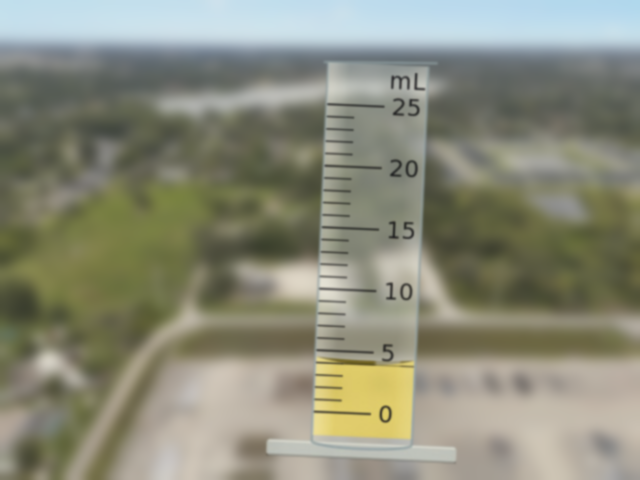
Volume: 4,mL
